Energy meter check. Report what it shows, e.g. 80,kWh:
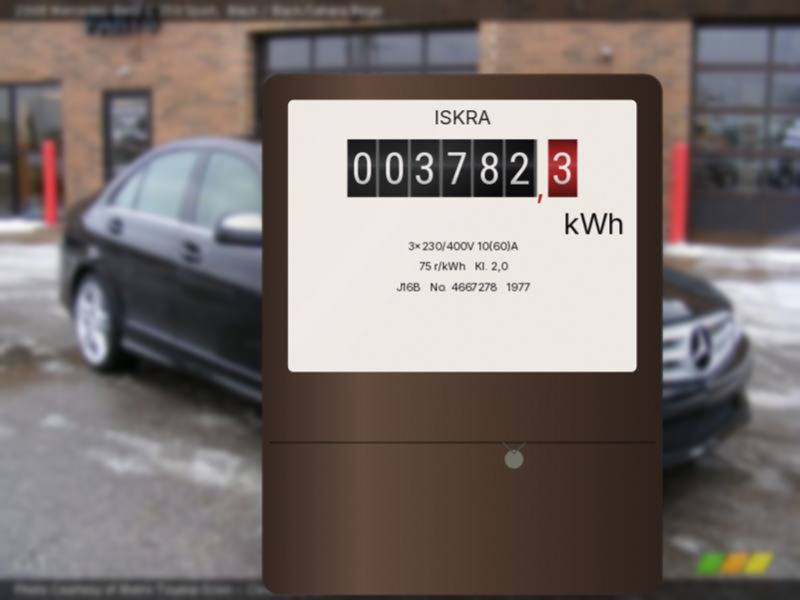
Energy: 3782.3,kWh
